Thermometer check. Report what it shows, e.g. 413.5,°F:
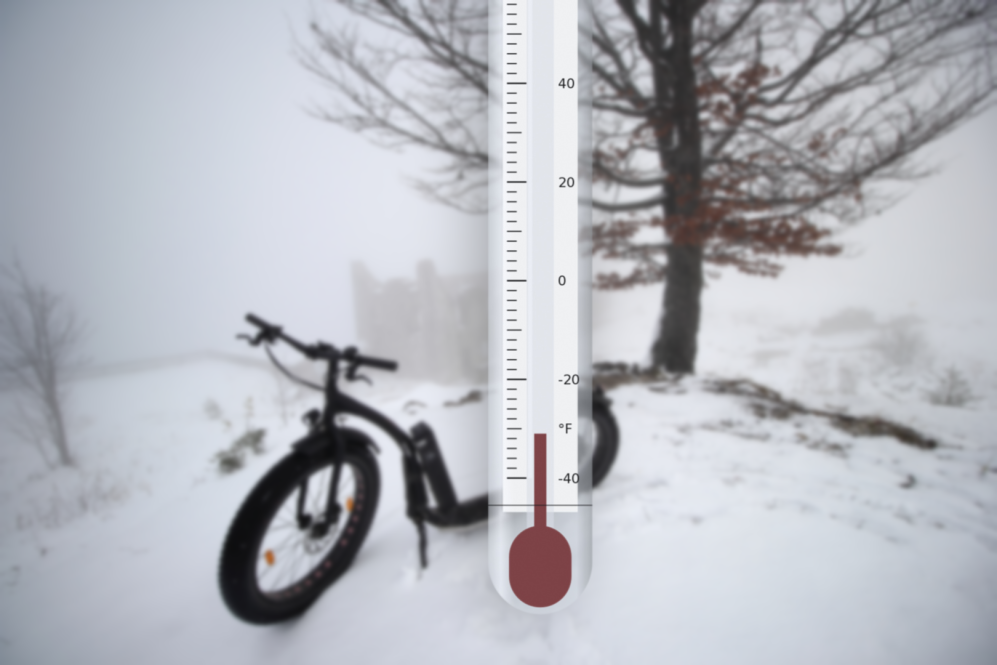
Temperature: -31,°F
